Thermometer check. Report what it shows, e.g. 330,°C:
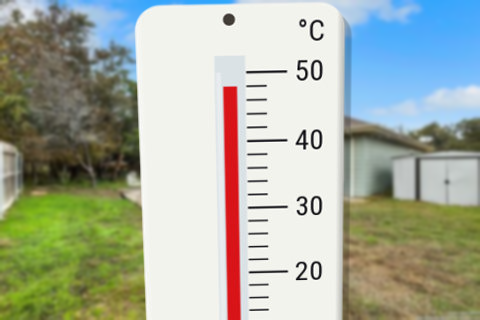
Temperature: 48,°C
